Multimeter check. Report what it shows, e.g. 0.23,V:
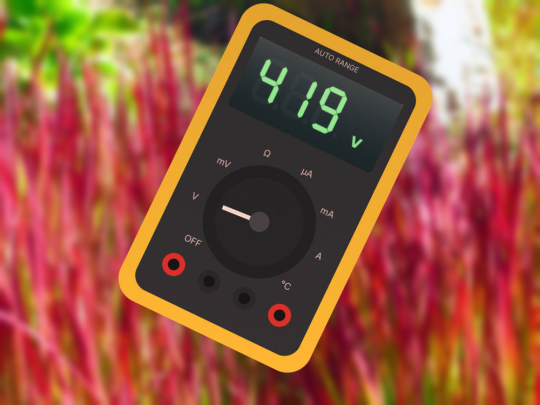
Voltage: 419,V
